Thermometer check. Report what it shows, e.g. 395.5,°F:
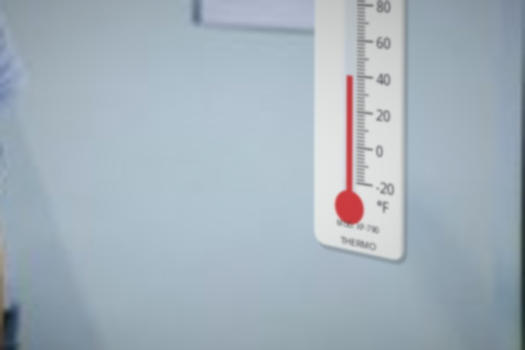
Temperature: 40,°F
